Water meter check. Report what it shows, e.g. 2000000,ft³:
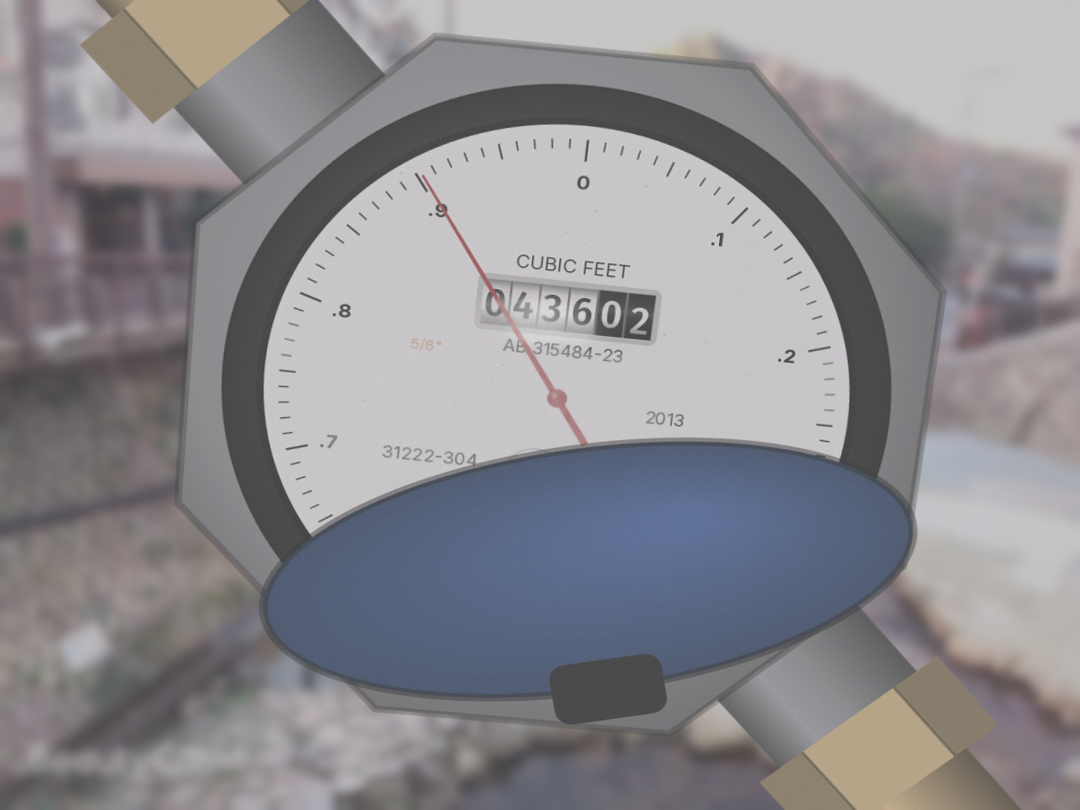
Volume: 43601.90,ft³
